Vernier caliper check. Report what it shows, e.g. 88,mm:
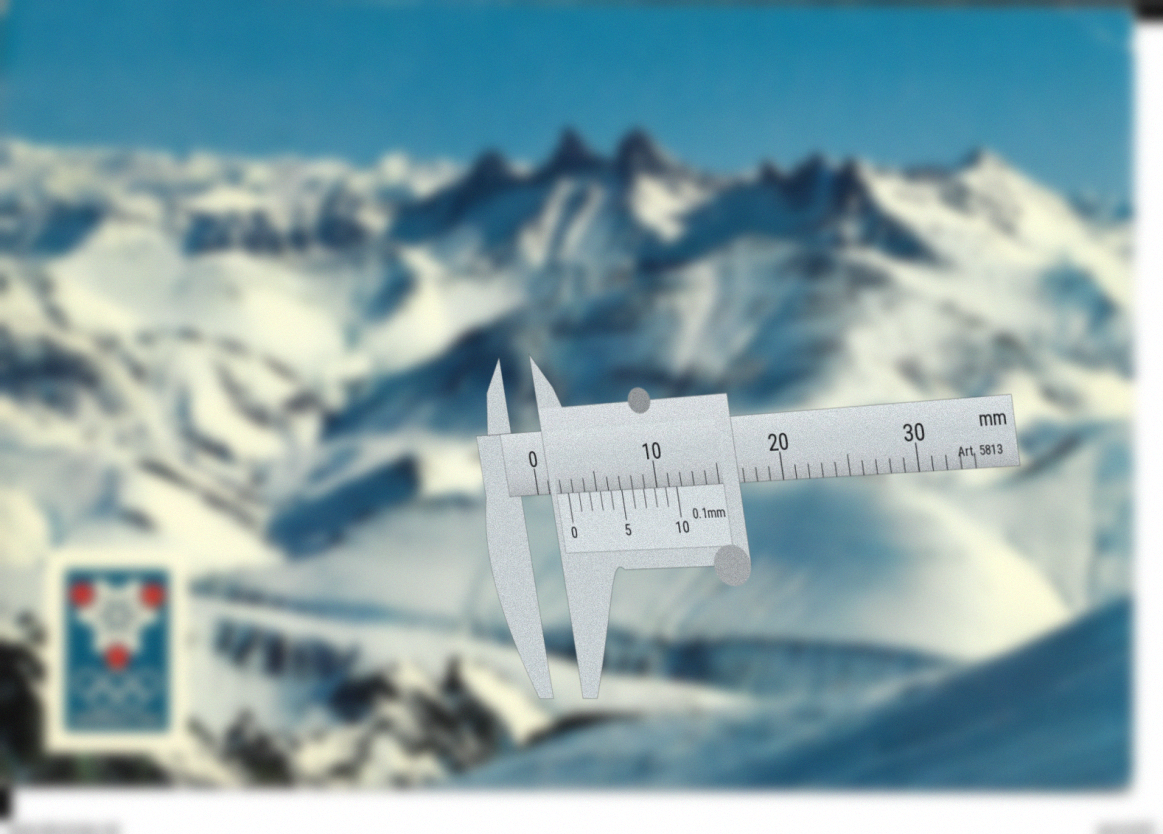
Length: 2.6,mm
